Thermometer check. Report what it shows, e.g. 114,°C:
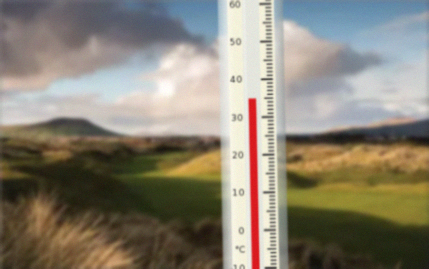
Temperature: 35,°C
